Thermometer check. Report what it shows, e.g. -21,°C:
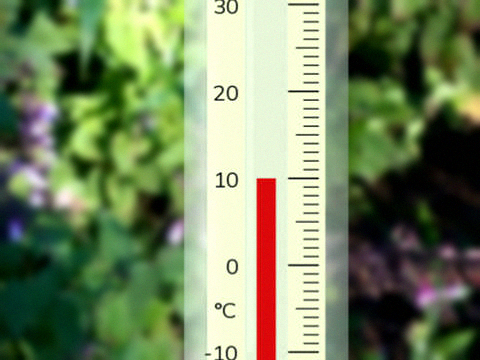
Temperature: 10,°C
